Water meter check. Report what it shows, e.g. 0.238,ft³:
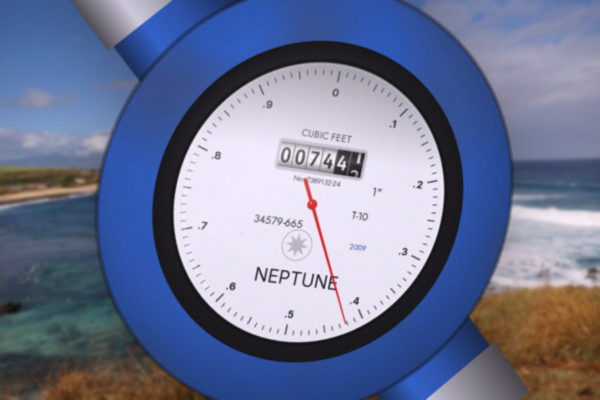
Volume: 7441.42,ft³
